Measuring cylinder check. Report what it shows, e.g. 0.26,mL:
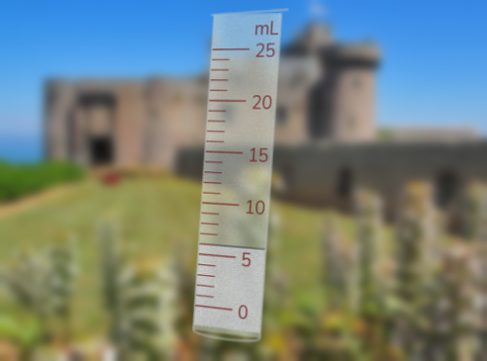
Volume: 6,mL
